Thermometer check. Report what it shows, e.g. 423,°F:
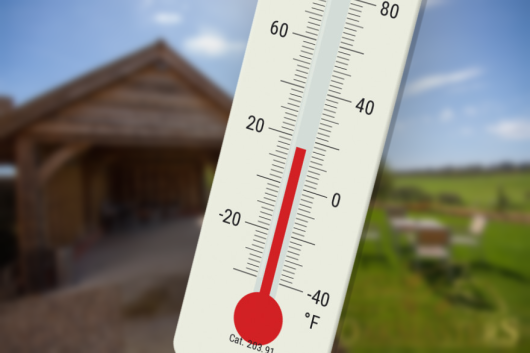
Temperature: 16,°F
